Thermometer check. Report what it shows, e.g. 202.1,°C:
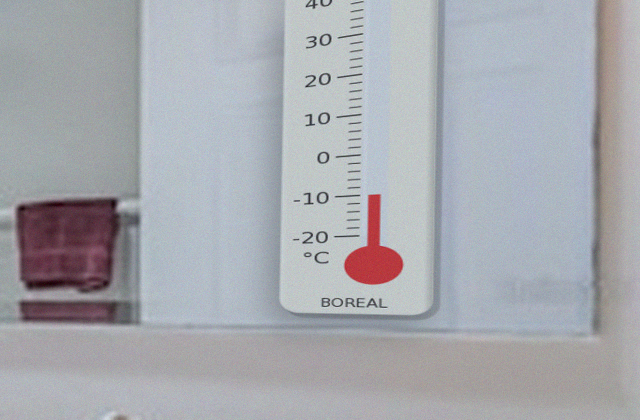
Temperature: -10,°C
